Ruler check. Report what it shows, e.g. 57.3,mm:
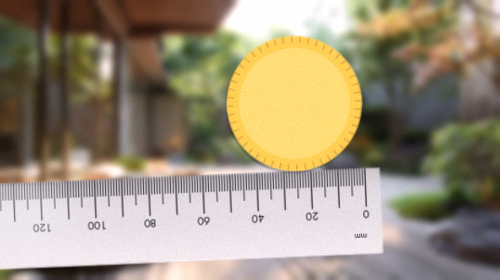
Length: 50,mm
